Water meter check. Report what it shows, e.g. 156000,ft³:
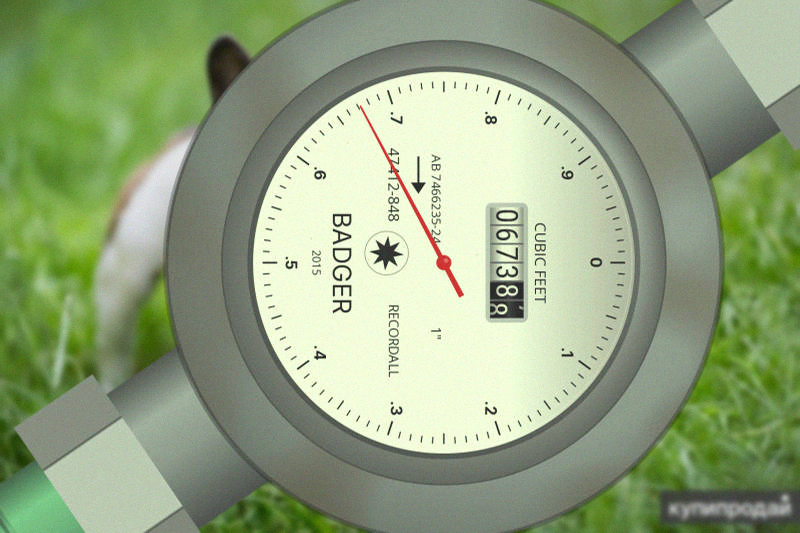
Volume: 67387.67,ft³
